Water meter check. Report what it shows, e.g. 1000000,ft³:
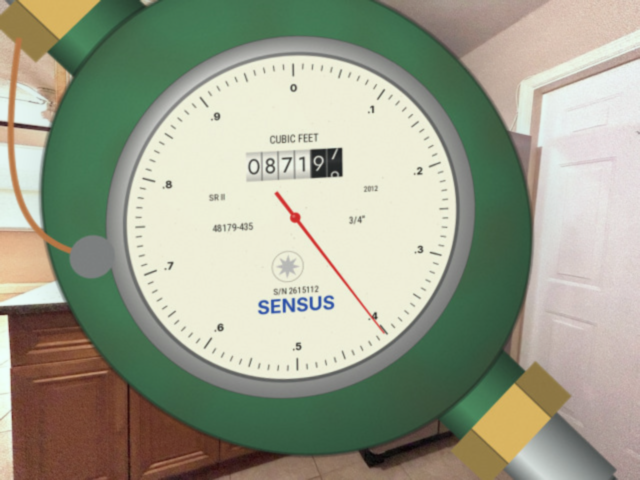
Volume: 87197.40,ft³
